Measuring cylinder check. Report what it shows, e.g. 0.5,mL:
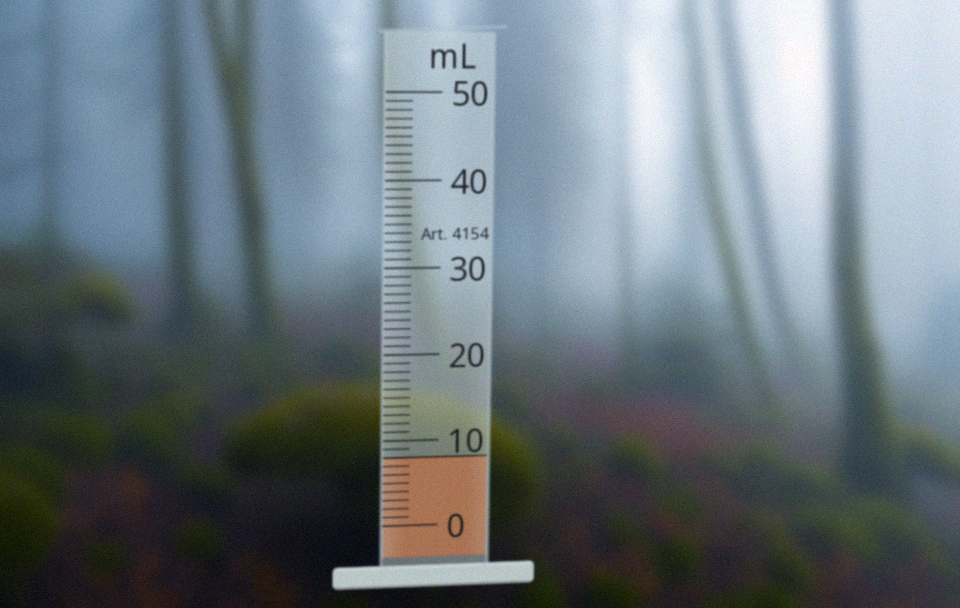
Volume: 8,mL
